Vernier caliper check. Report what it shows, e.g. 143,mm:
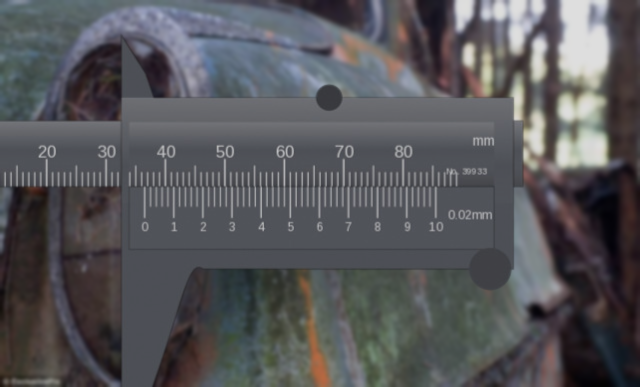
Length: 36.5,mm
